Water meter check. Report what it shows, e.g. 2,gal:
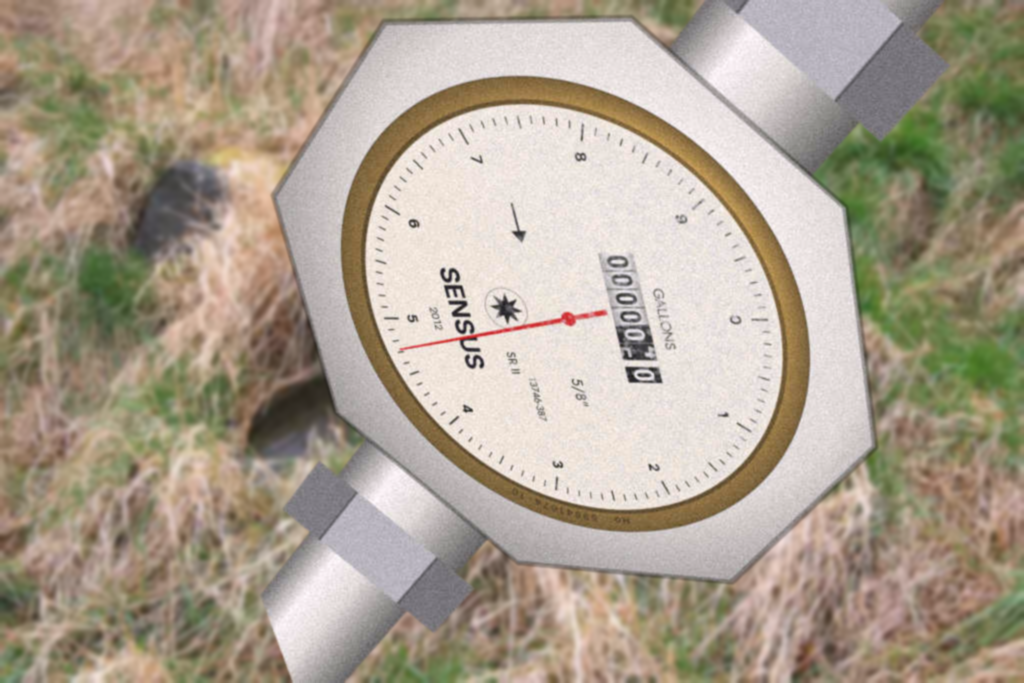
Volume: 44.7,gal
